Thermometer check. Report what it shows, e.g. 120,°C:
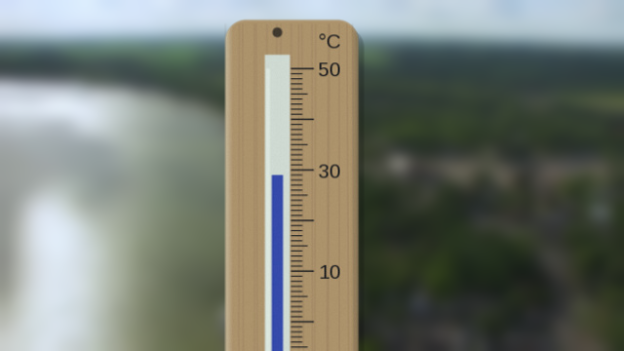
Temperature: 29,°C
